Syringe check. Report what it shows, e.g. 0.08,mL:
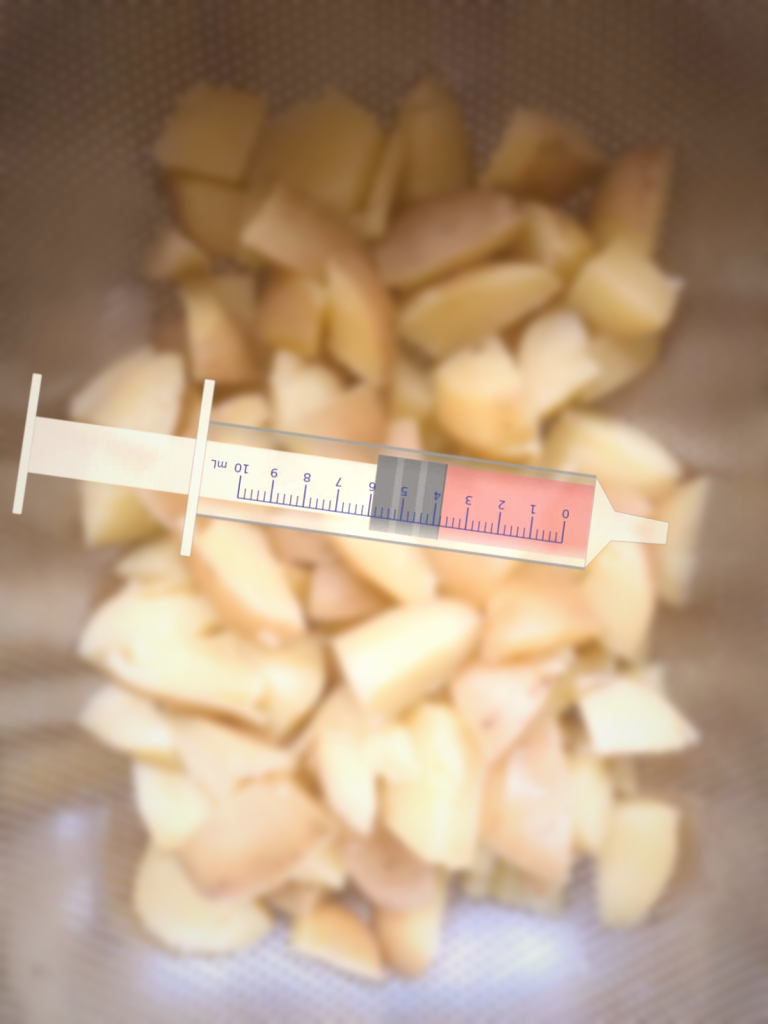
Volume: 3.8,mL
